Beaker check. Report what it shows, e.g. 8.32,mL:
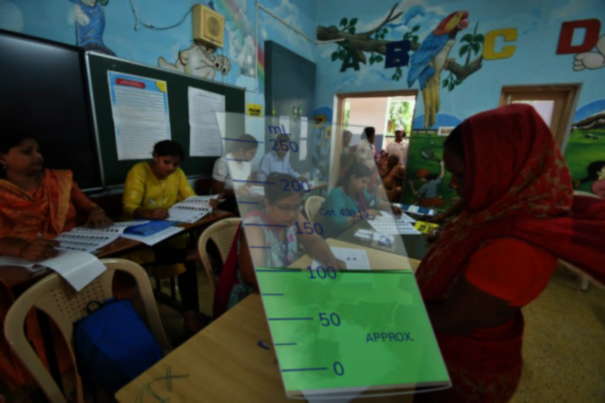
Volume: 100,mL
